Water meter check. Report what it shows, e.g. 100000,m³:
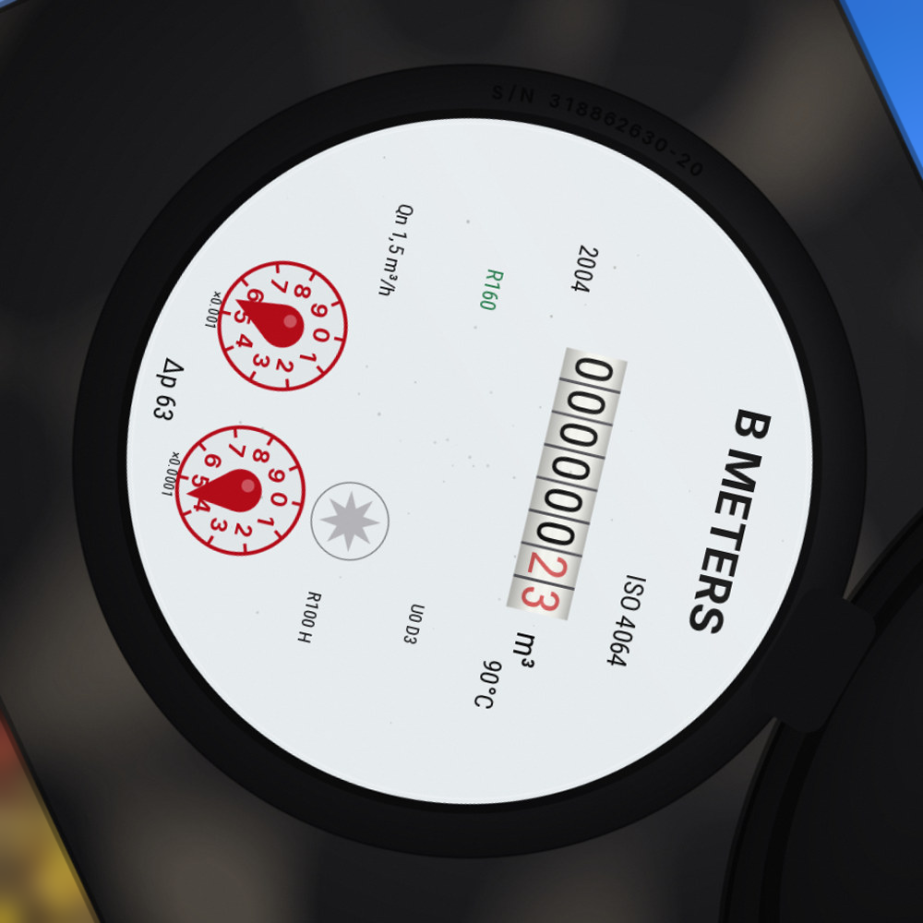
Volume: 0.2354,m³
